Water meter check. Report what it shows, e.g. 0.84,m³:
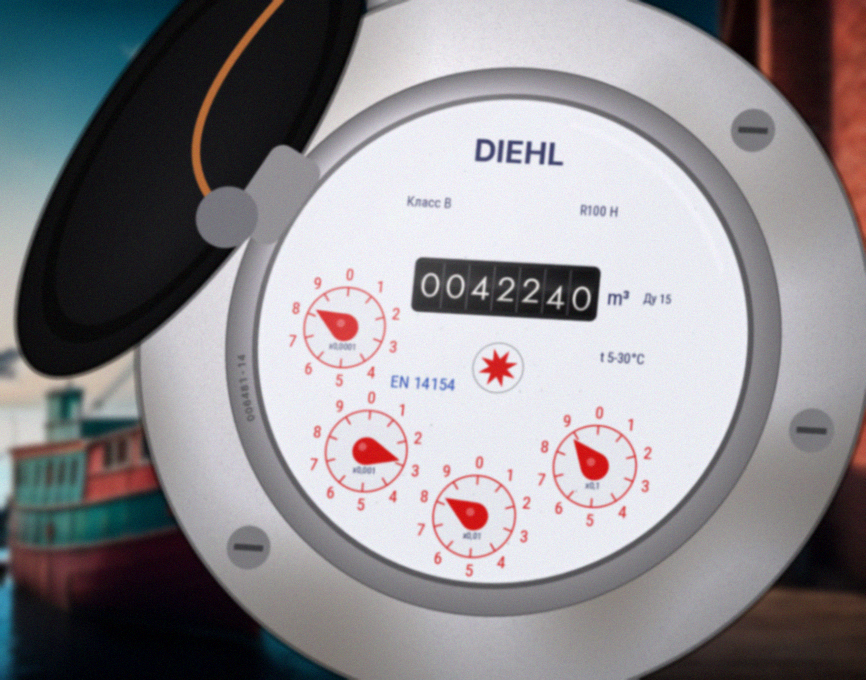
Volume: 42239.8828,m³
